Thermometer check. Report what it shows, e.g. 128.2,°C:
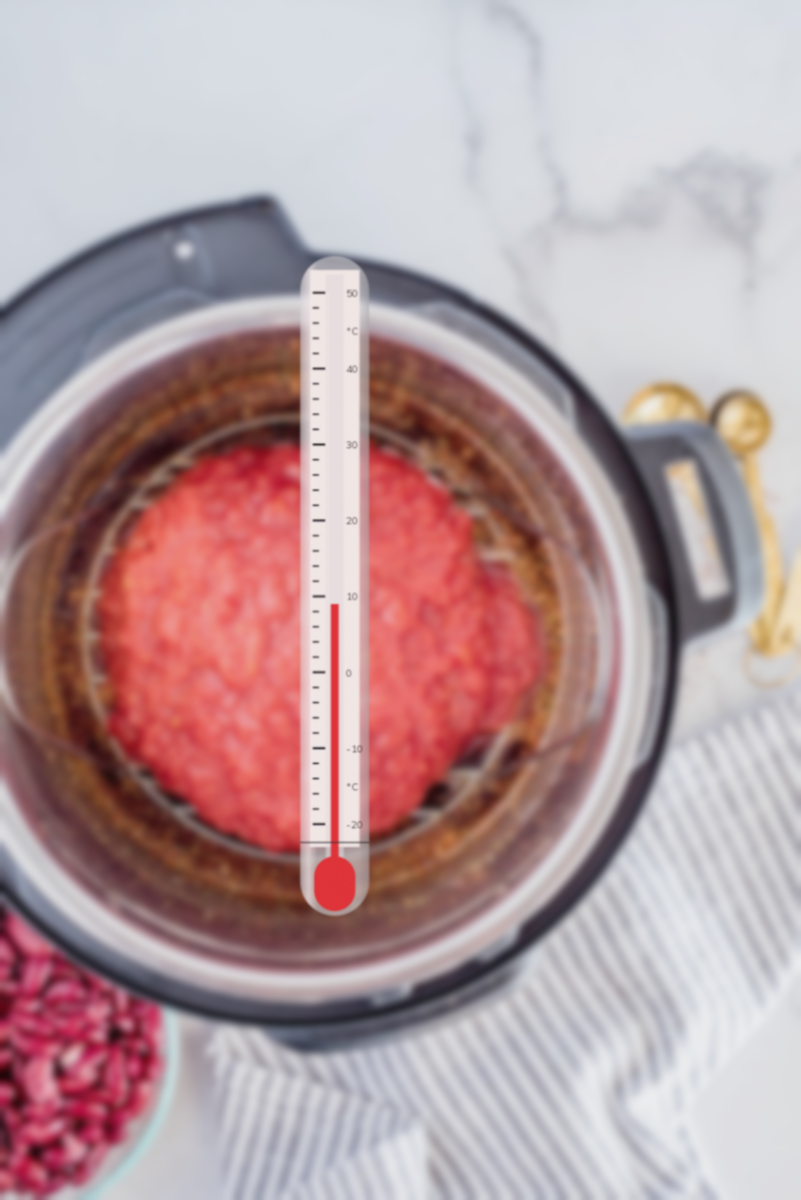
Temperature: 9,°C
